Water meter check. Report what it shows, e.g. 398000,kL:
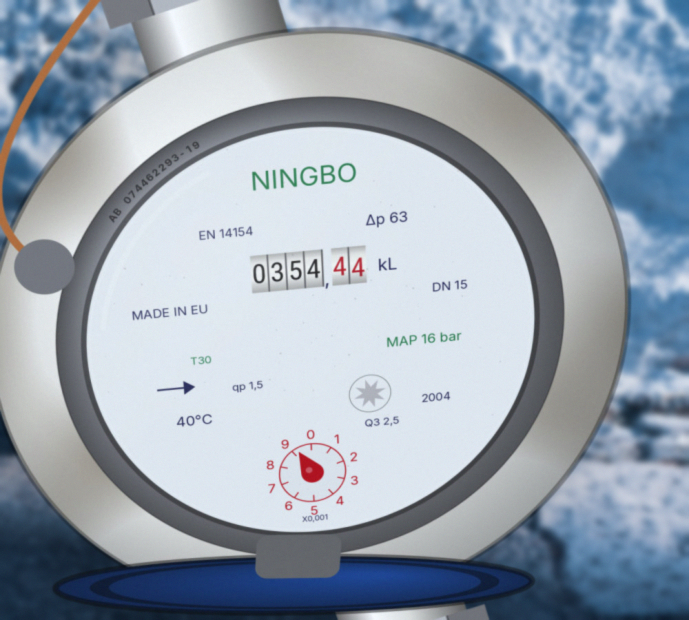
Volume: 354.439,kL
